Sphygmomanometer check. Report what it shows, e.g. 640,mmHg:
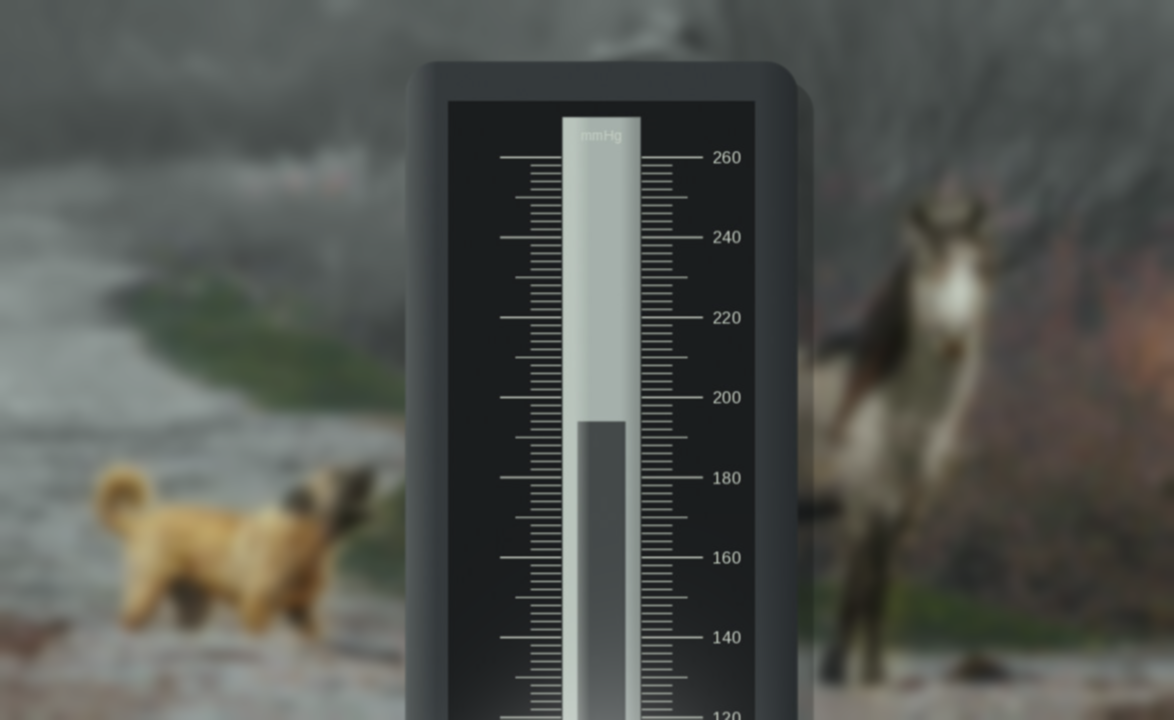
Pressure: 194,mmHg
